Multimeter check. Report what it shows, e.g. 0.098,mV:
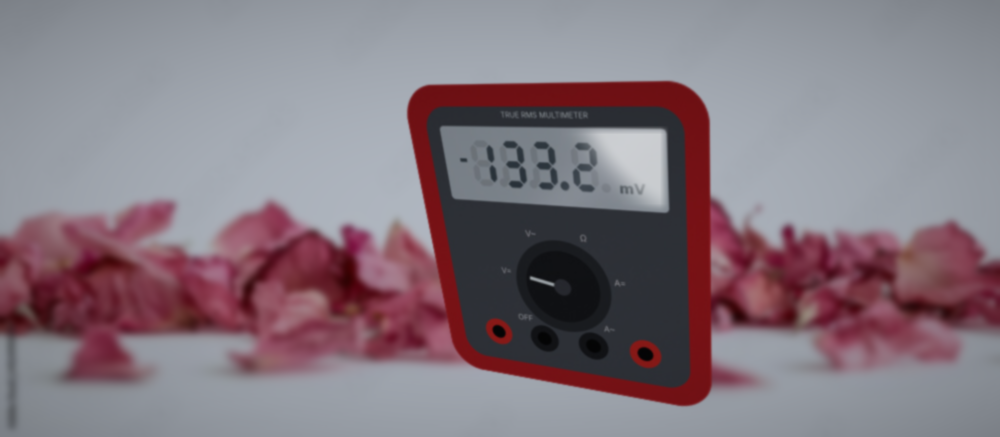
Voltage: -133.2,mV
